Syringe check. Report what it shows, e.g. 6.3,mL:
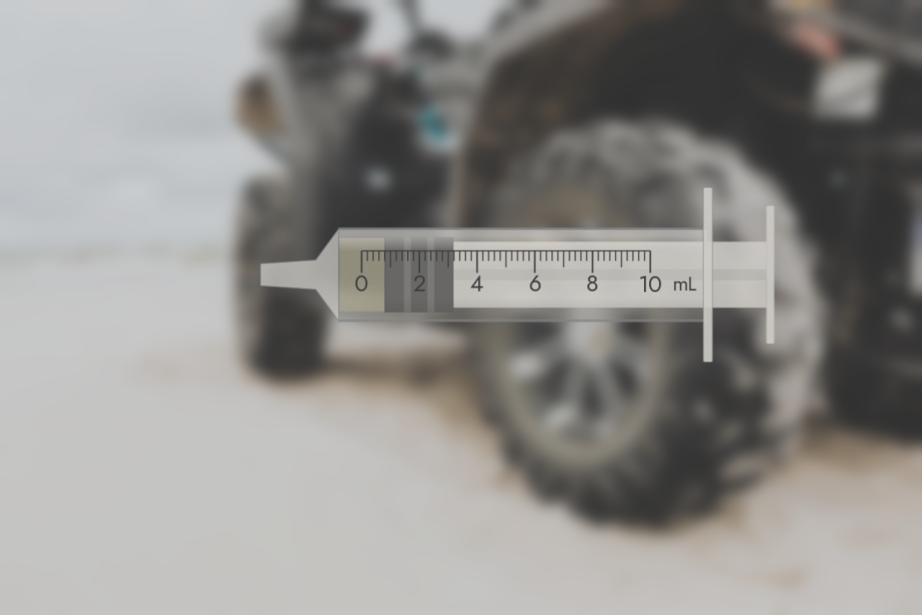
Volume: 0.8,mL
